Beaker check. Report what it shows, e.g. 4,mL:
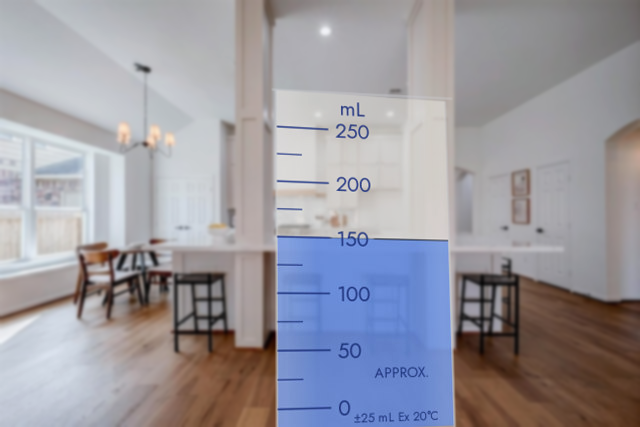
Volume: 150,mL
